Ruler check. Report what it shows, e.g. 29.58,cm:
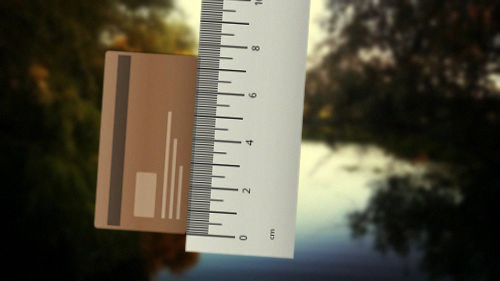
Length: 7.5,cm
